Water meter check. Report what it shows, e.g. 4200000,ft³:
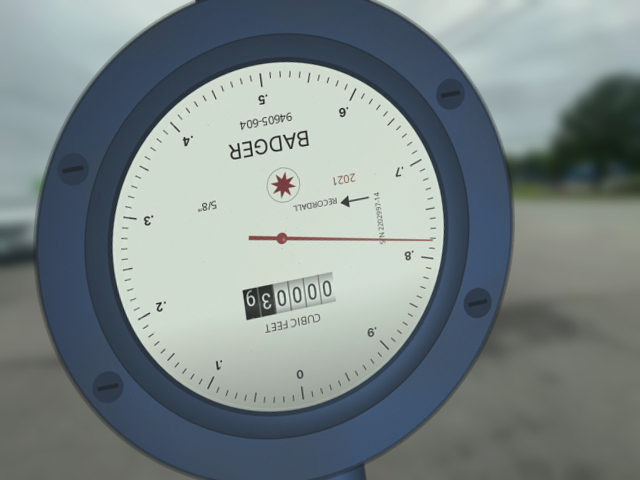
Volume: 38.78,ft³
